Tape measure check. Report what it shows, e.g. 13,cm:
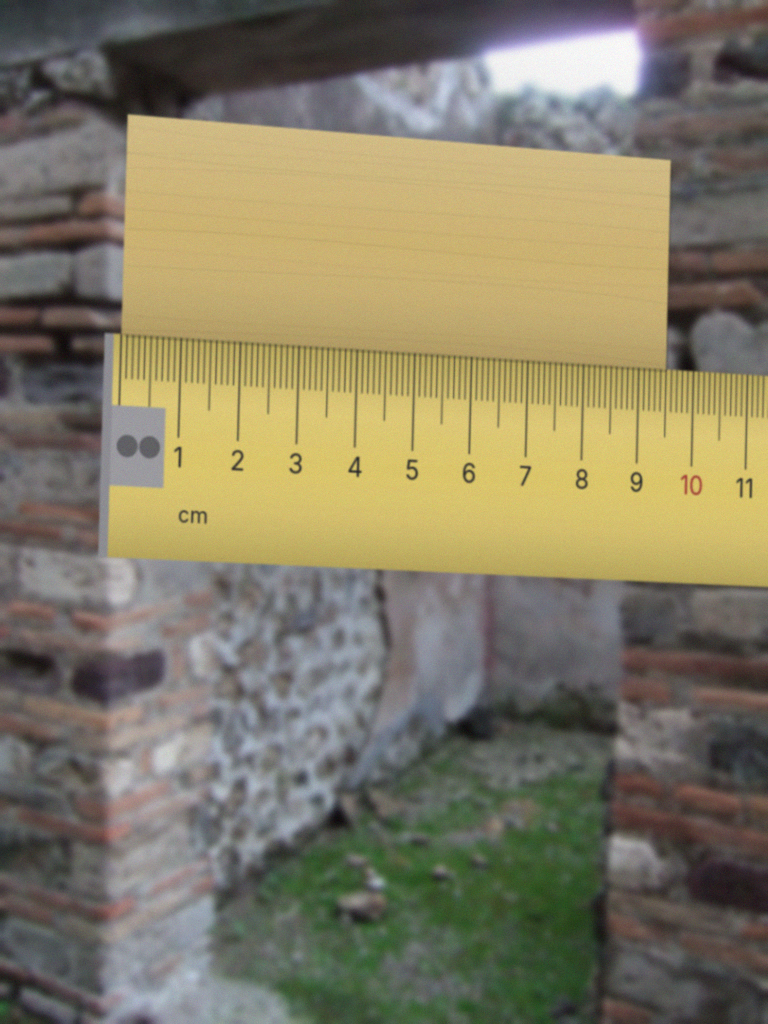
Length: 9.5,cm
